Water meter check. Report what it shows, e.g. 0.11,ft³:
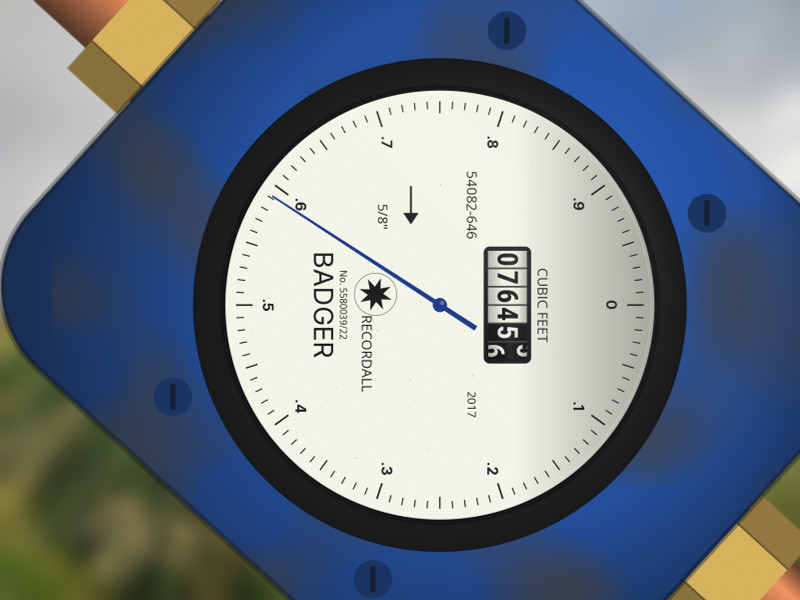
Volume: 76455.59,ft³
